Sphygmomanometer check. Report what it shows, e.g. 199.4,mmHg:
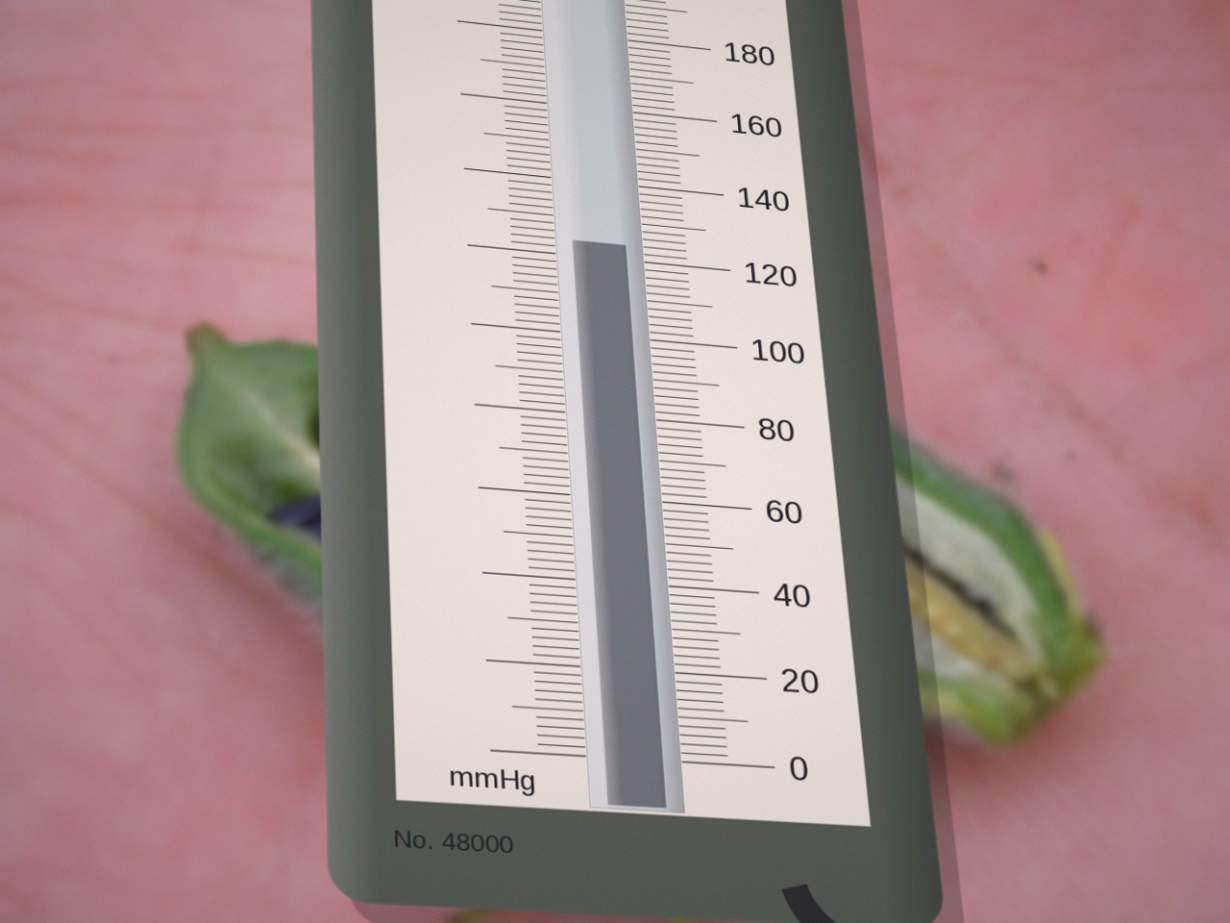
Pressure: 124,mmHg
